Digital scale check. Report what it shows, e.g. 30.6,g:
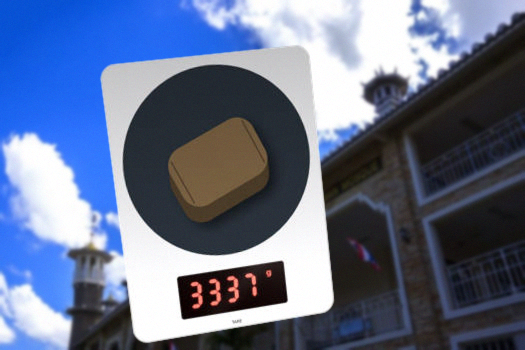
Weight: 3337,g
